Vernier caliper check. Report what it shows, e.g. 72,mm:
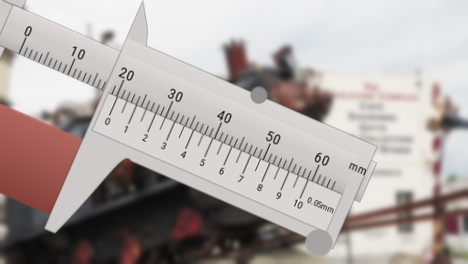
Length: 20.2,mm
